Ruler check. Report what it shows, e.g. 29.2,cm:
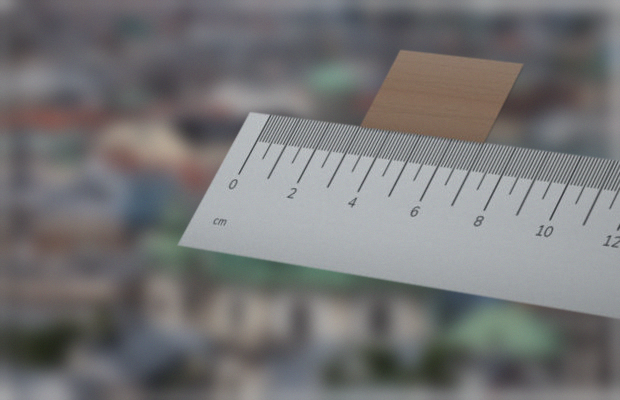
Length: 4,cm
